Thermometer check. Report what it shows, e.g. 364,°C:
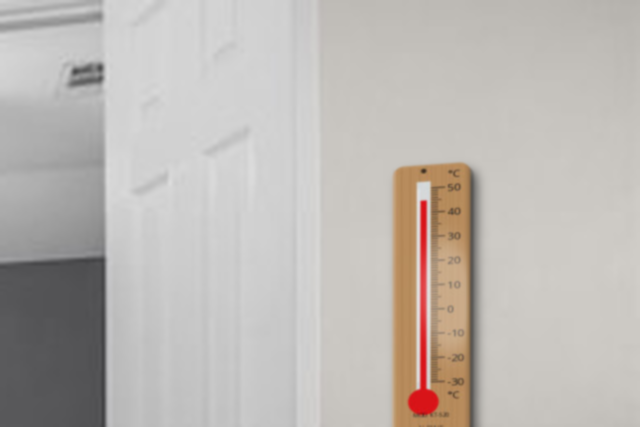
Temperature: 45,°C
